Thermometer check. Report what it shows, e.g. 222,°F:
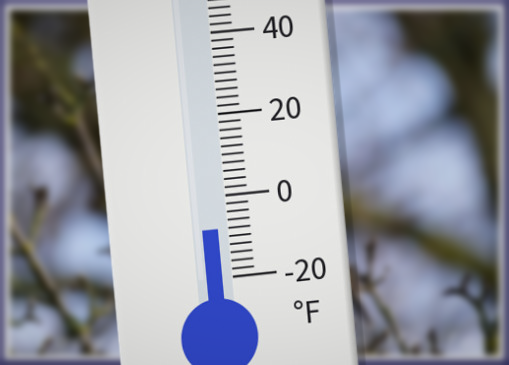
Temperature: -8,°F
